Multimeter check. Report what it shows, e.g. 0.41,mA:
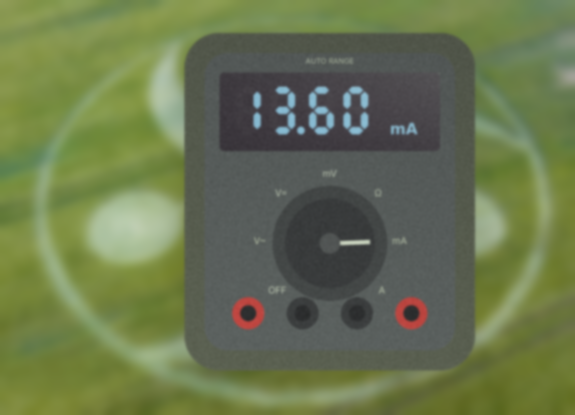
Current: 13.60,mA
